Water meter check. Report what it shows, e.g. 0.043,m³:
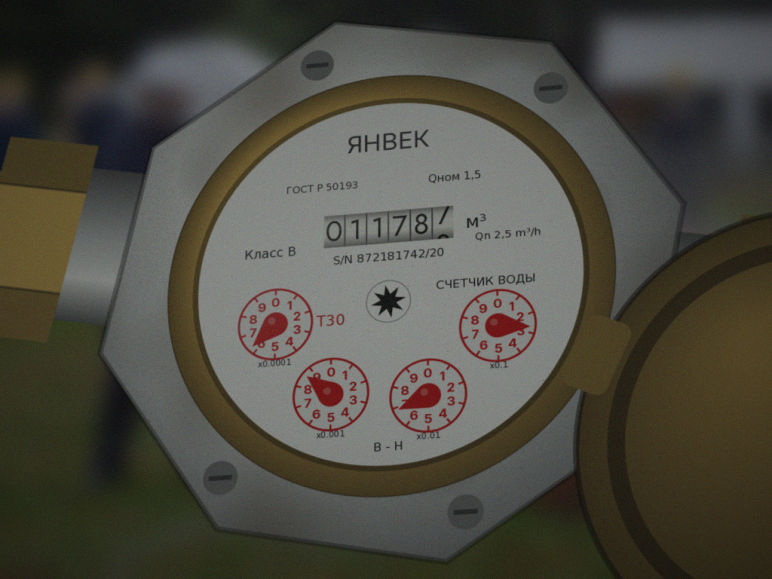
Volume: 11787.2686,m³
